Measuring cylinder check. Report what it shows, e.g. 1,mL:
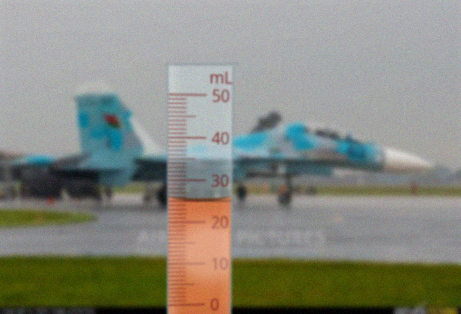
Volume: 25,mL
